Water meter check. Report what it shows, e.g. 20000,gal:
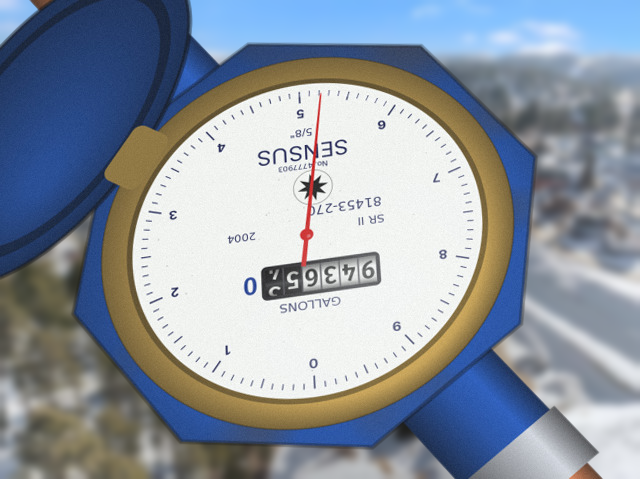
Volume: 9436535.2,gal
